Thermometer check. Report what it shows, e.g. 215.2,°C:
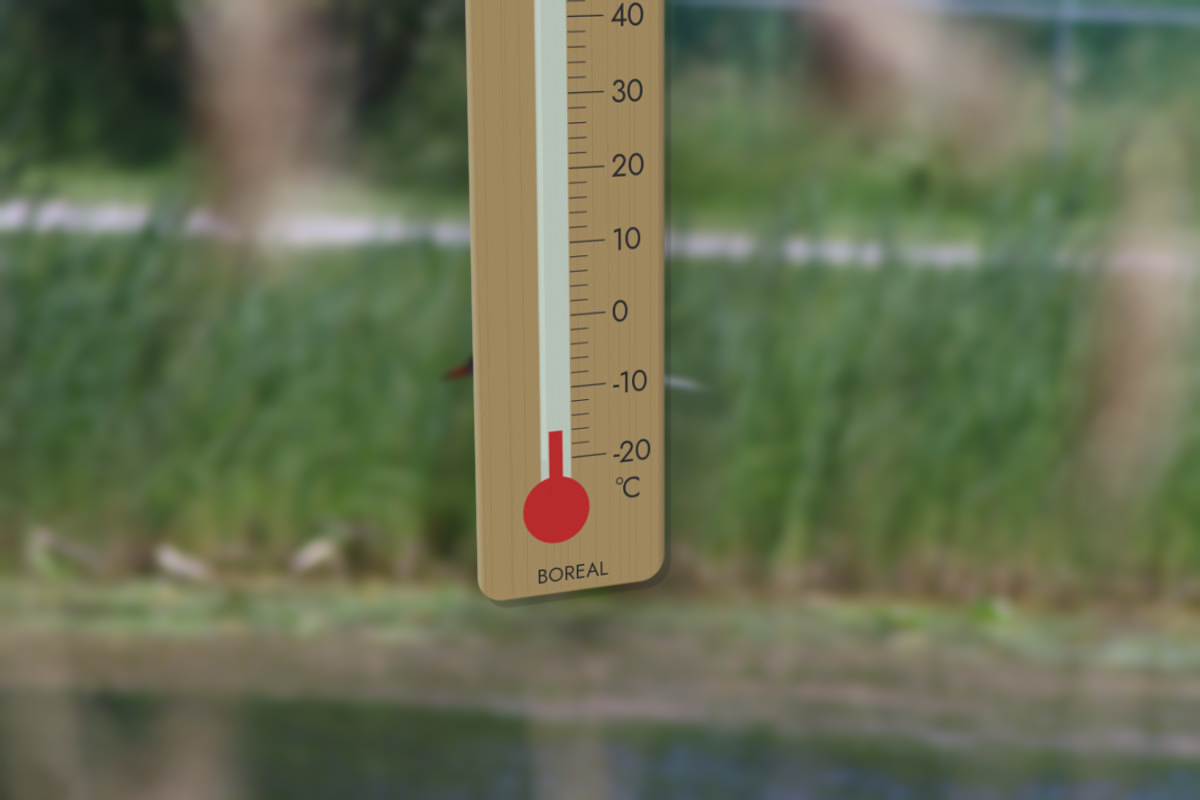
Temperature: -16,°C
